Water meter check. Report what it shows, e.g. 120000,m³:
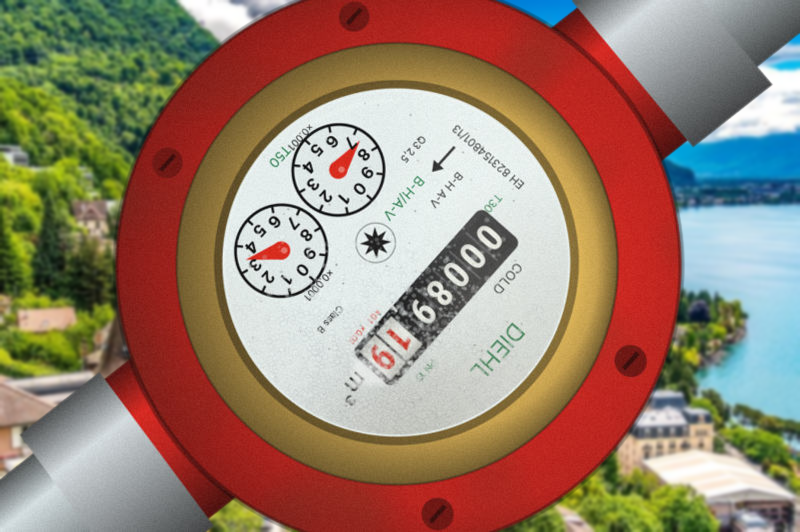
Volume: 89.1973,m³
